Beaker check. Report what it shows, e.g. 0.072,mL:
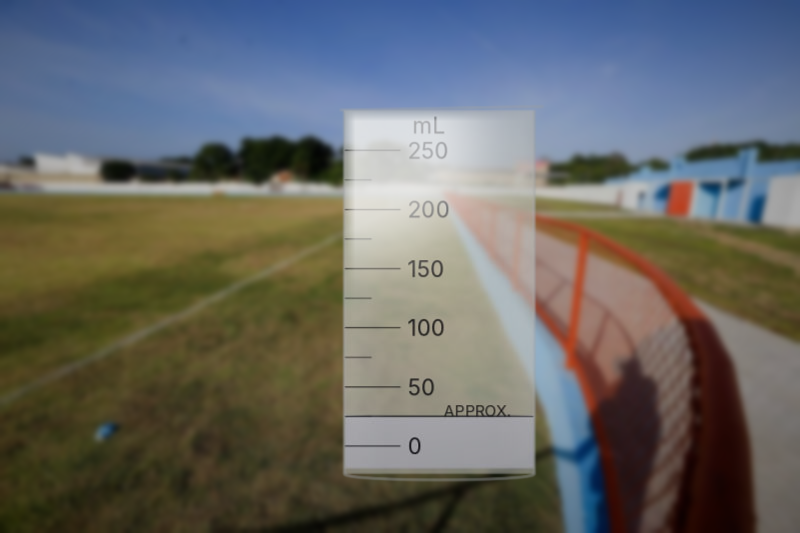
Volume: 25,mL
